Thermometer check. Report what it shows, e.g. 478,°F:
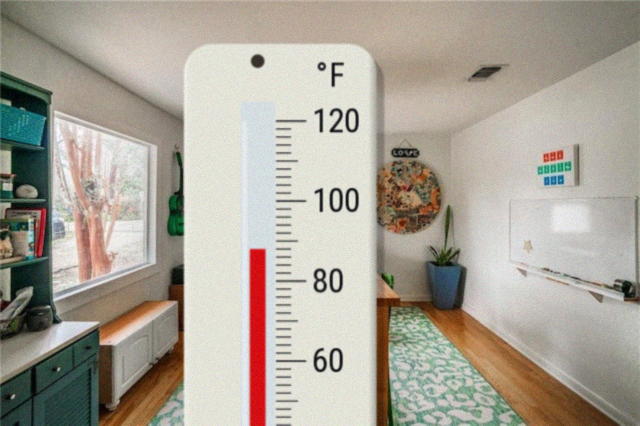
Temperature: 88,°F
